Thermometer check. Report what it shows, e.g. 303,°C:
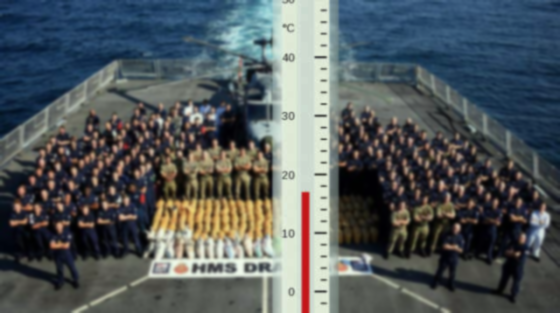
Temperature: 17,°C
